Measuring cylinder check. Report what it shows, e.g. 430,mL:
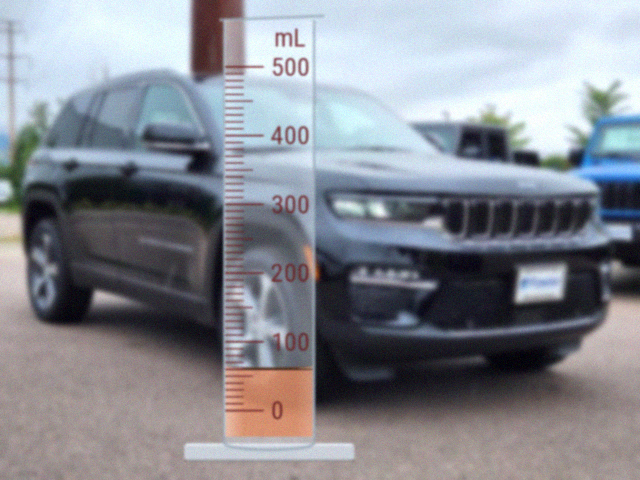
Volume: 60,mL
